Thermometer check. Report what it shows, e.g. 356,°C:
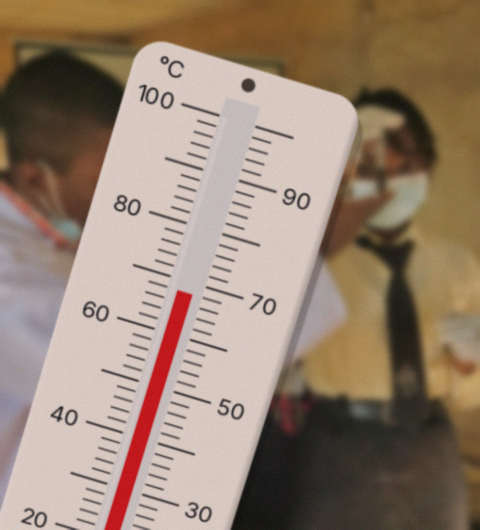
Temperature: 68,°C
